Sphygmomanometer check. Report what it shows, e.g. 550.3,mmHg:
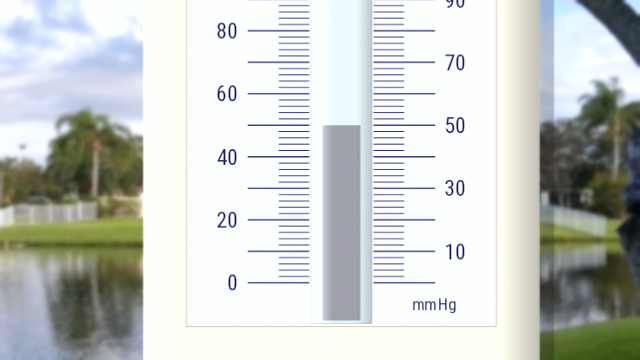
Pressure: 50,mmHg
